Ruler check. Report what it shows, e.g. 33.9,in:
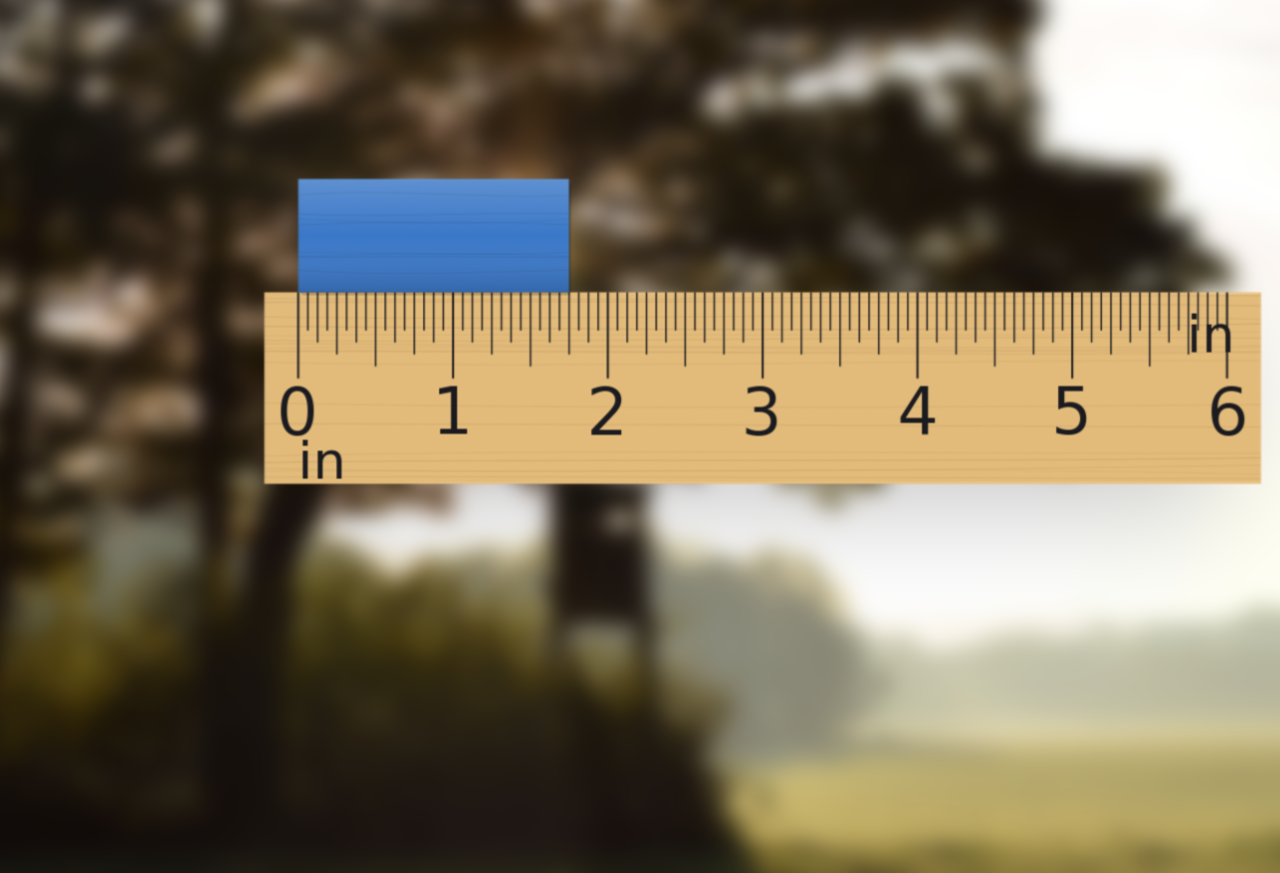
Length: 1.75,in
